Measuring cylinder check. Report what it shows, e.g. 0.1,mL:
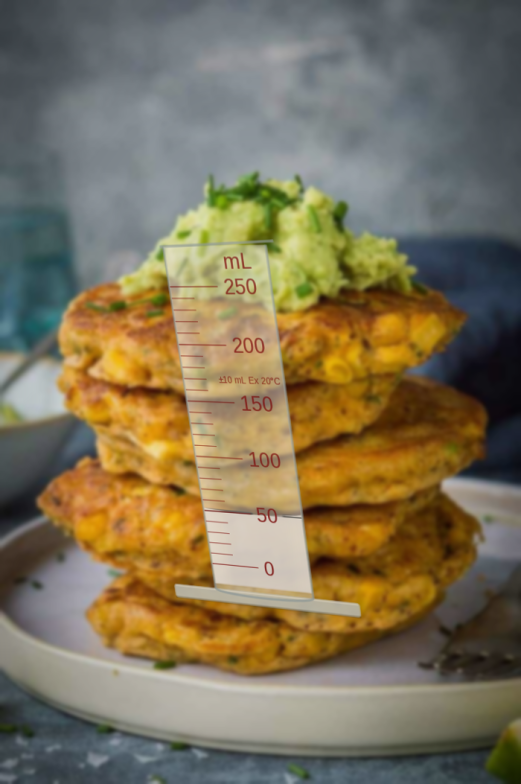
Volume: 50,mL
